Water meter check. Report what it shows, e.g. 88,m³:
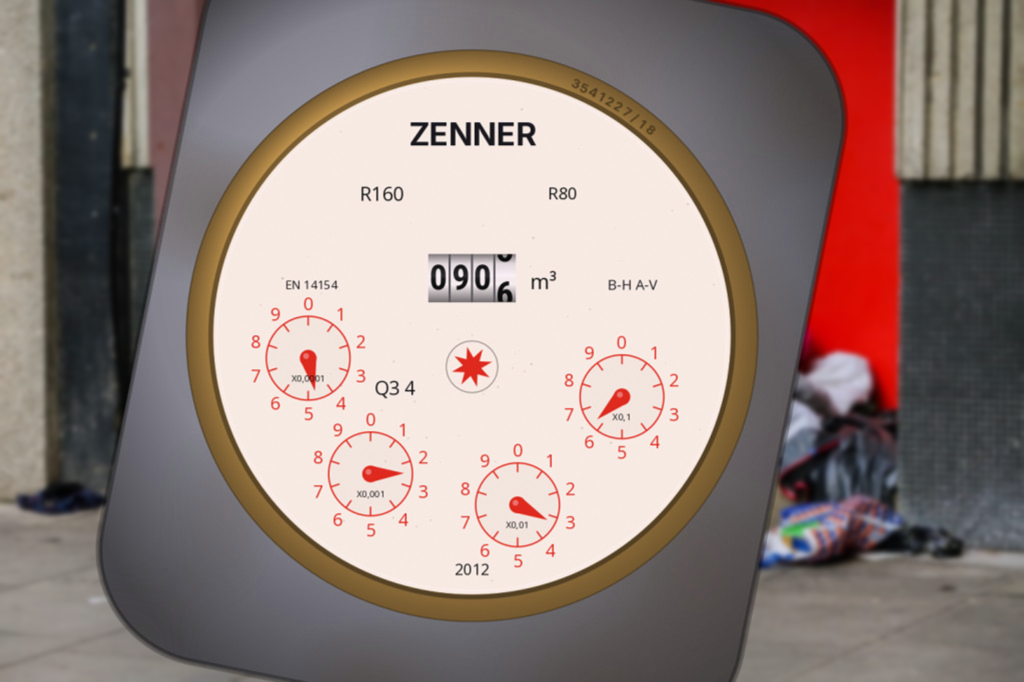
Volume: 905.6324,m³
